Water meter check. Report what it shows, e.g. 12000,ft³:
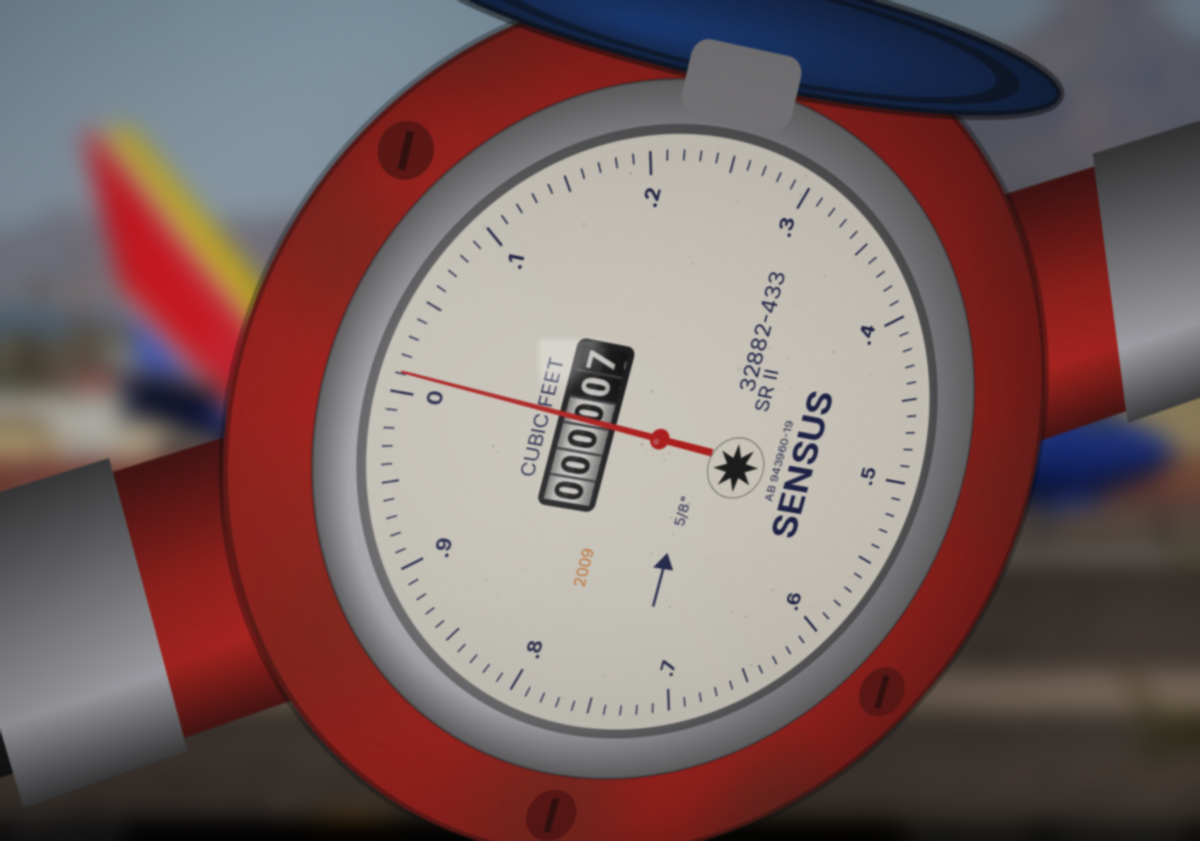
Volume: 7.01,ft³
